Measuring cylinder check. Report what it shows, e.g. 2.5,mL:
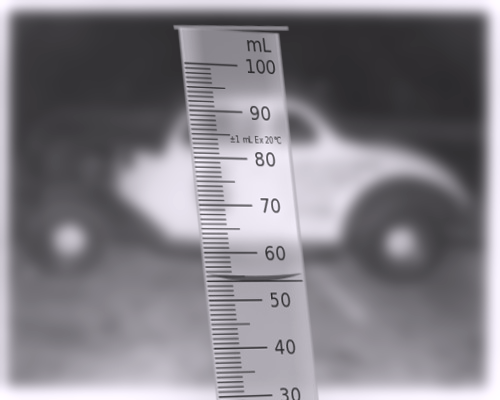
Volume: 54,mL
